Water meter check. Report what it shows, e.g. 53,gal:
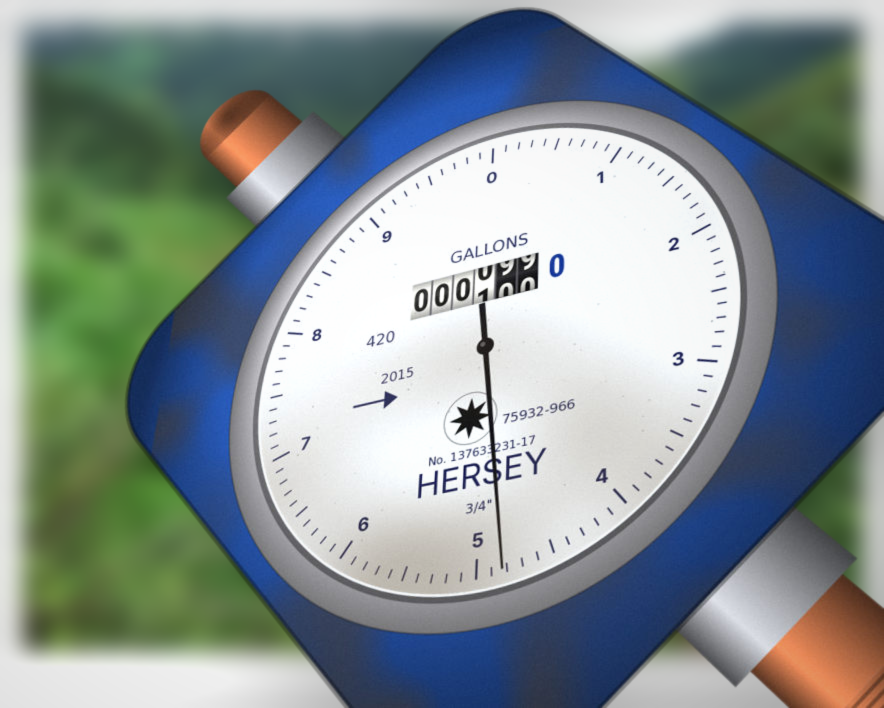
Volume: 994.8,gal
